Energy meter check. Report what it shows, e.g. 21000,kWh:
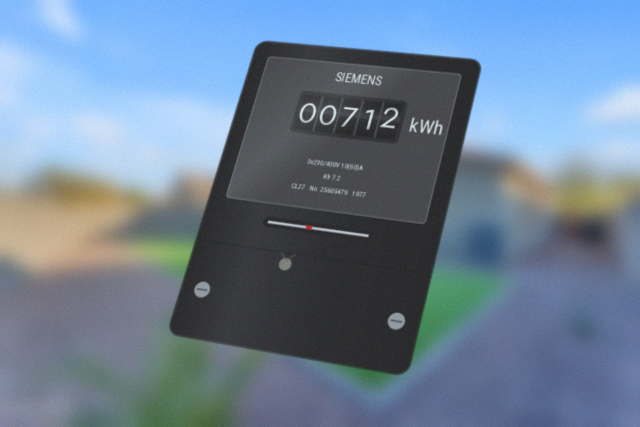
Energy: 712,kWh
